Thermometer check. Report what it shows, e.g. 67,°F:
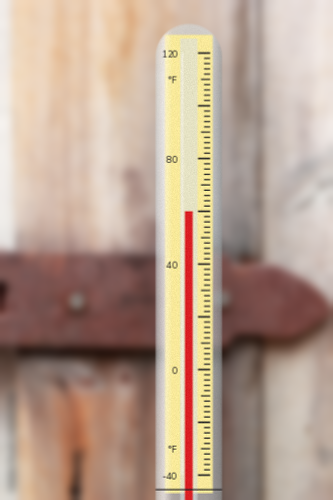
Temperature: 60,°F
